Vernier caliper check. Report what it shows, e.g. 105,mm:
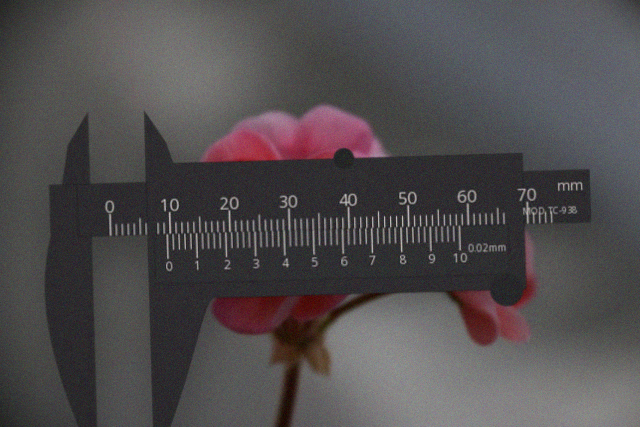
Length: 9.5,mm
